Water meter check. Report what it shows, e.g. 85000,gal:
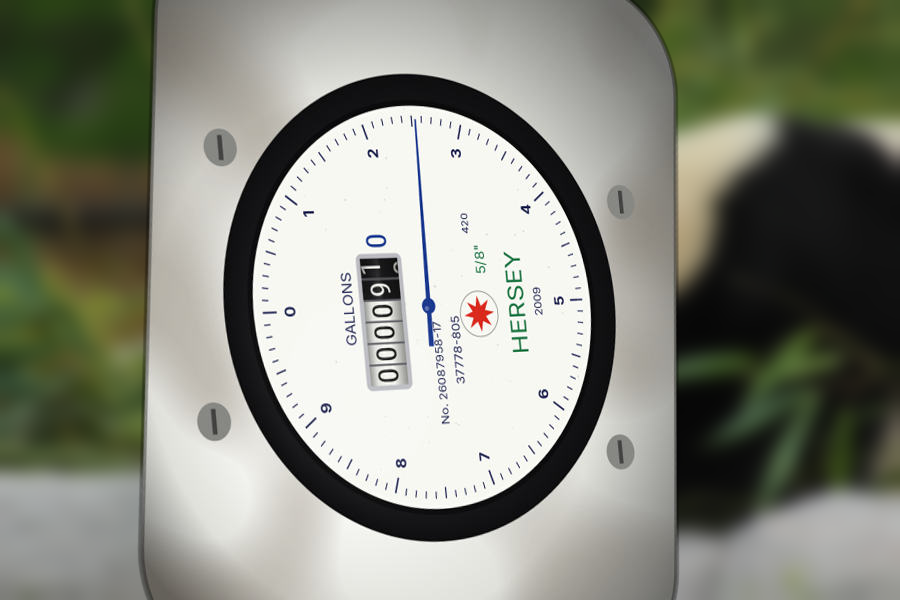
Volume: 912.5,gal
